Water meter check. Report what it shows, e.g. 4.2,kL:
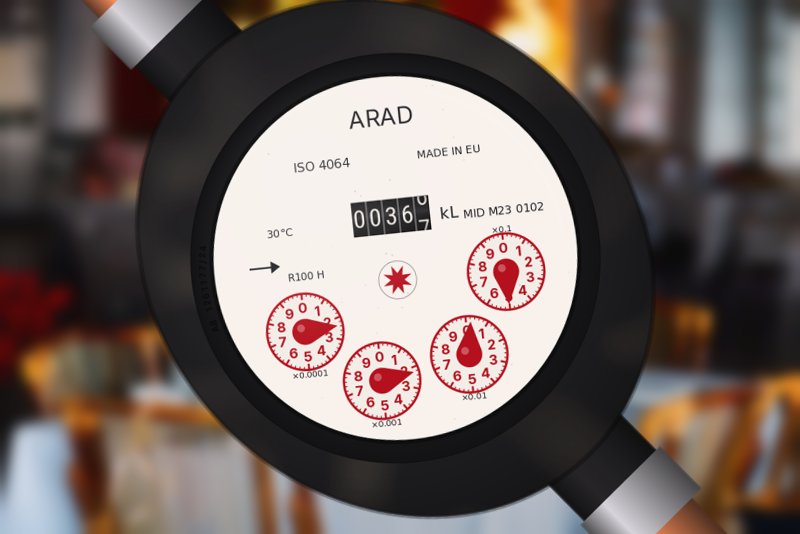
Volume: 366.5022,kL
